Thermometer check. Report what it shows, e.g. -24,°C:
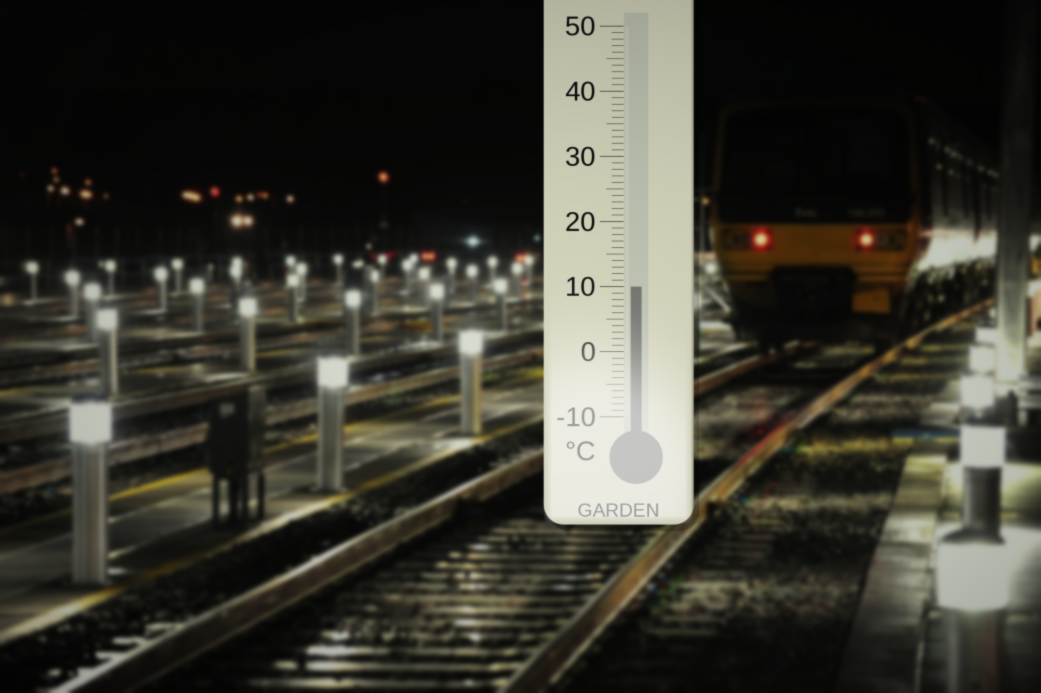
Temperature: 10,°C
